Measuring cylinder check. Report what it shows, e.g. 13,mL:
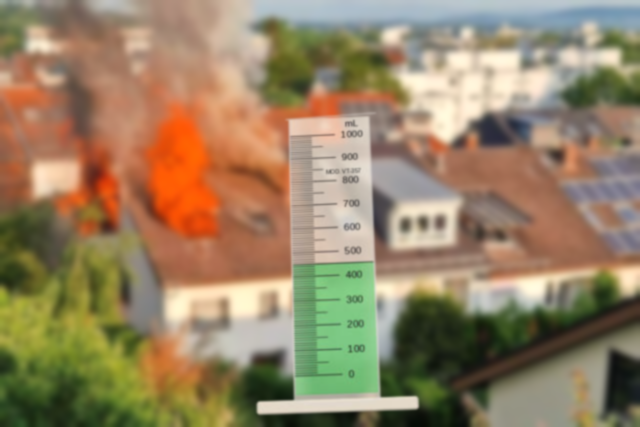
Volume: 450,mL
